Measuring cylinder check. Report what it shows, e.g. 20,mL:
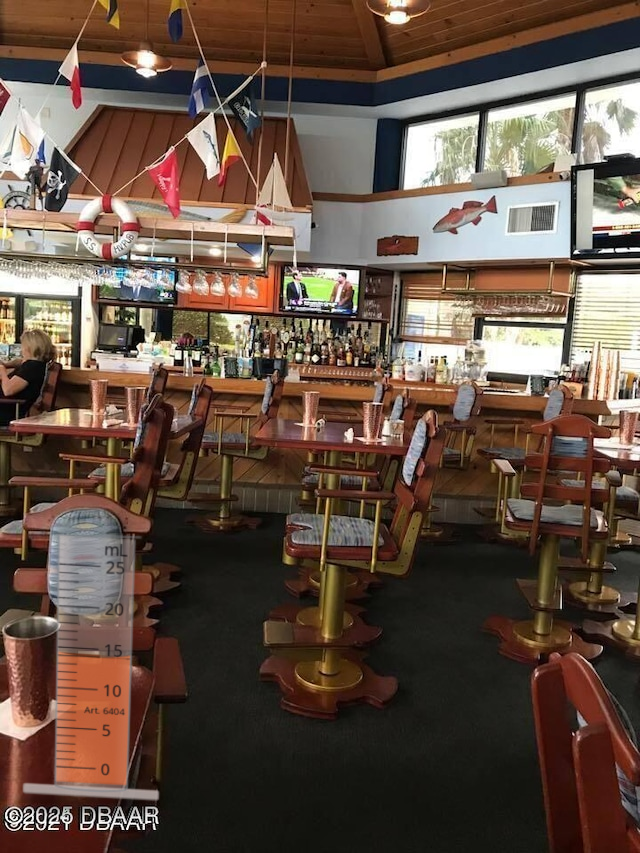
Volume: 14,mL
